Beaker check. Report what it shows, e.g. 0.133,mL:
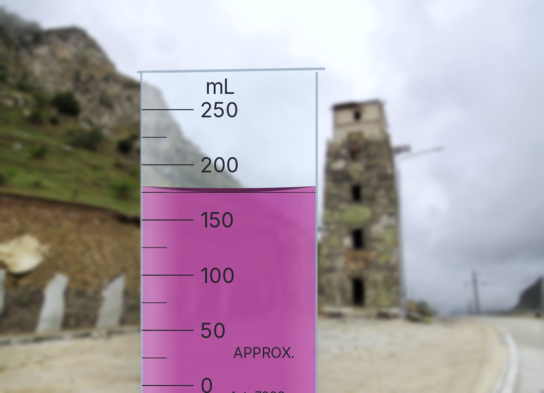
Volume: 175,mL
